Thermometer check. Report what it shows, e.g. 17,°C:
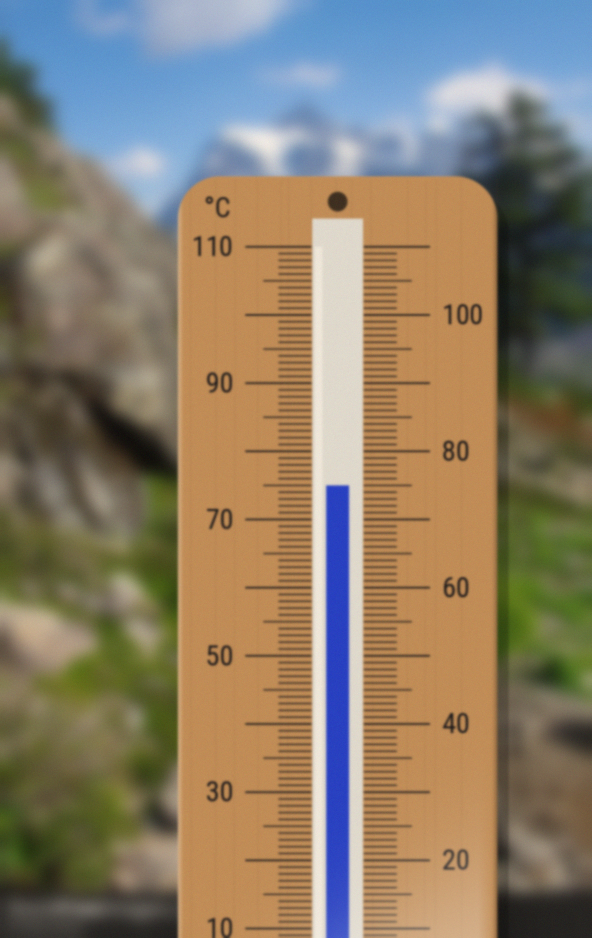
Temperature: 75,°C
